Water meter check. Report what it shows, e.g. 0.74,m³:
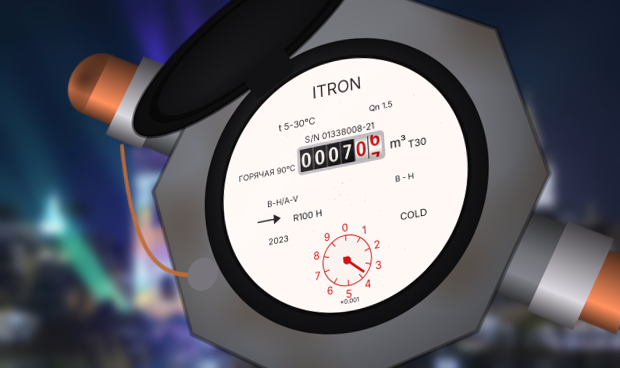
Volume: 7.063,m³
